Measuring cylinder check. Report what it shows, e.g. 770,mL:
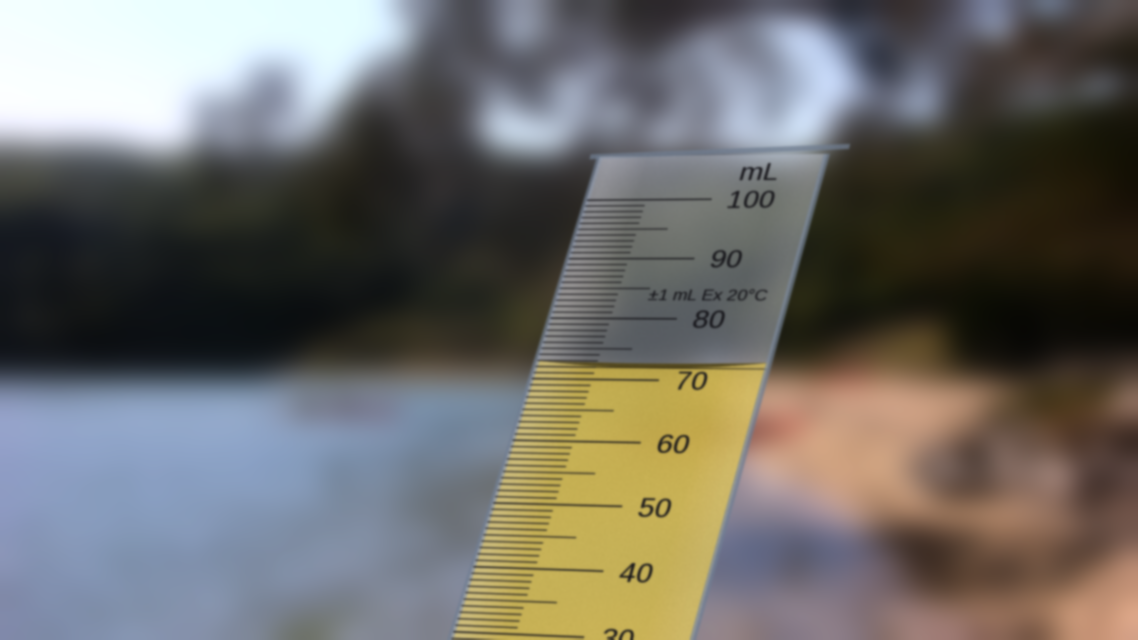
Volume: 72,mL
